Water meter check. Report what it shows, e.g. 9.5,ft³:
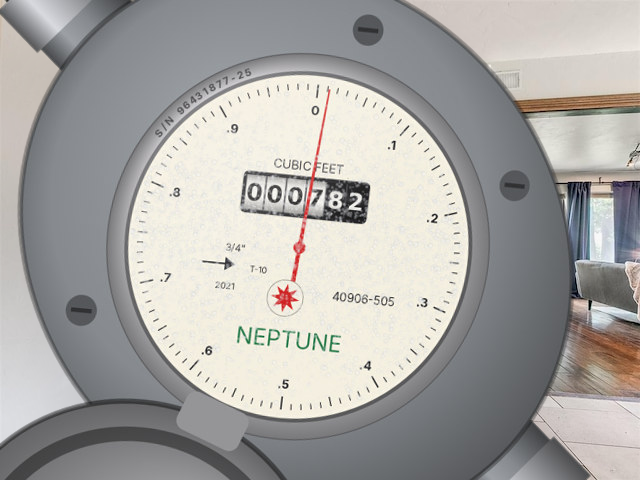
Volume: 782.01,ft³
